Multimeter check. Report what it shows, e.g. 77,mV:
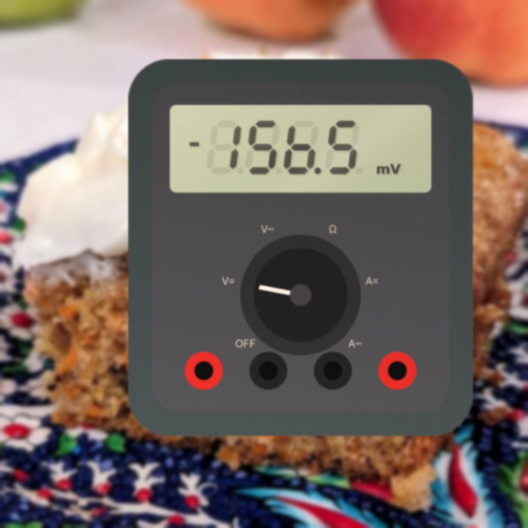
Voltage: -156.5,mV
